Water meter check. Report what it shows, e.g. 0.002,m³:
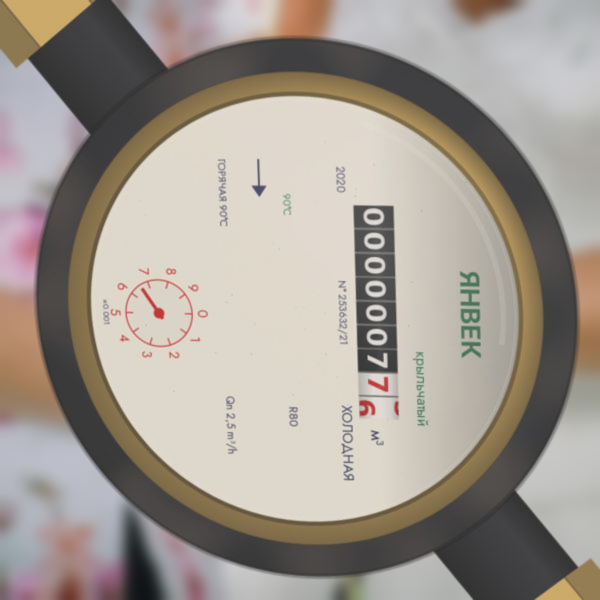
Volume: 7.756,m³
